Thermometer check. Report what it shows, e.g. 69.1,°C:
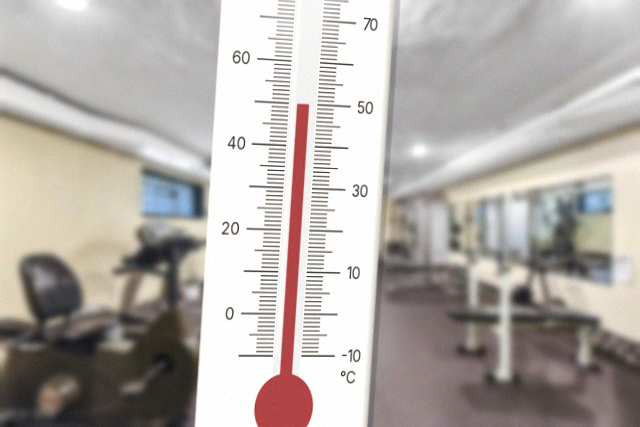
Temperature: 50,°C
